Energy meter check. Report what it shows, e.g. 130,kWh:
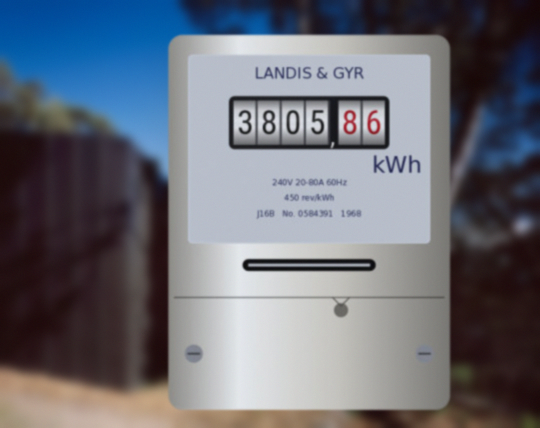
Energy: 3805.86,kWh
